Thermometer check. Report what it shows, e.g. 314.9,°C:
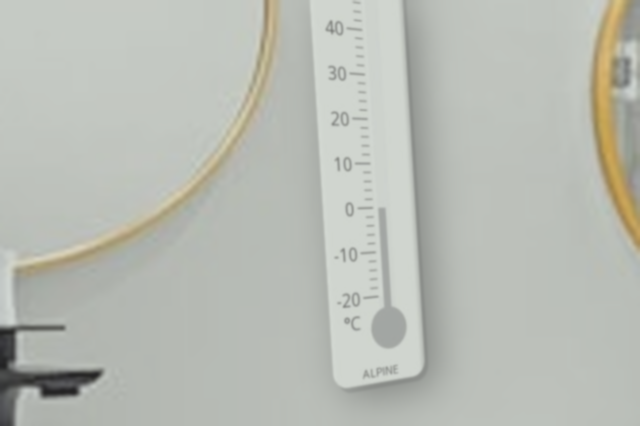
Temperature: 0,°C
